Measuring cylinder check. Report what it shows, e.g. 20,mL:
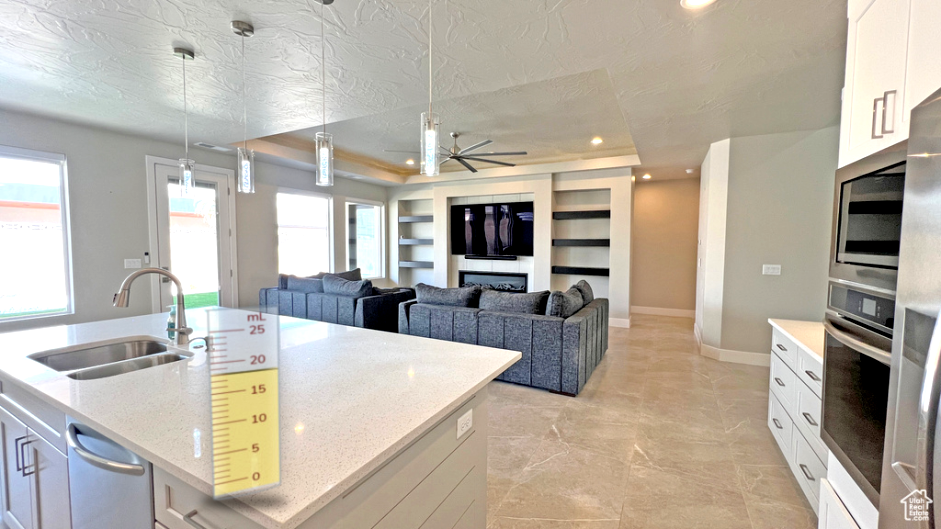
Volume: 18,mL
